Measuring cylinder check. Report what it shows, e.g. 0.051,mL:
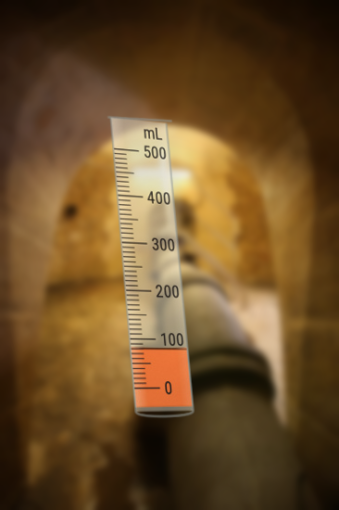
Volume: 80,mL
